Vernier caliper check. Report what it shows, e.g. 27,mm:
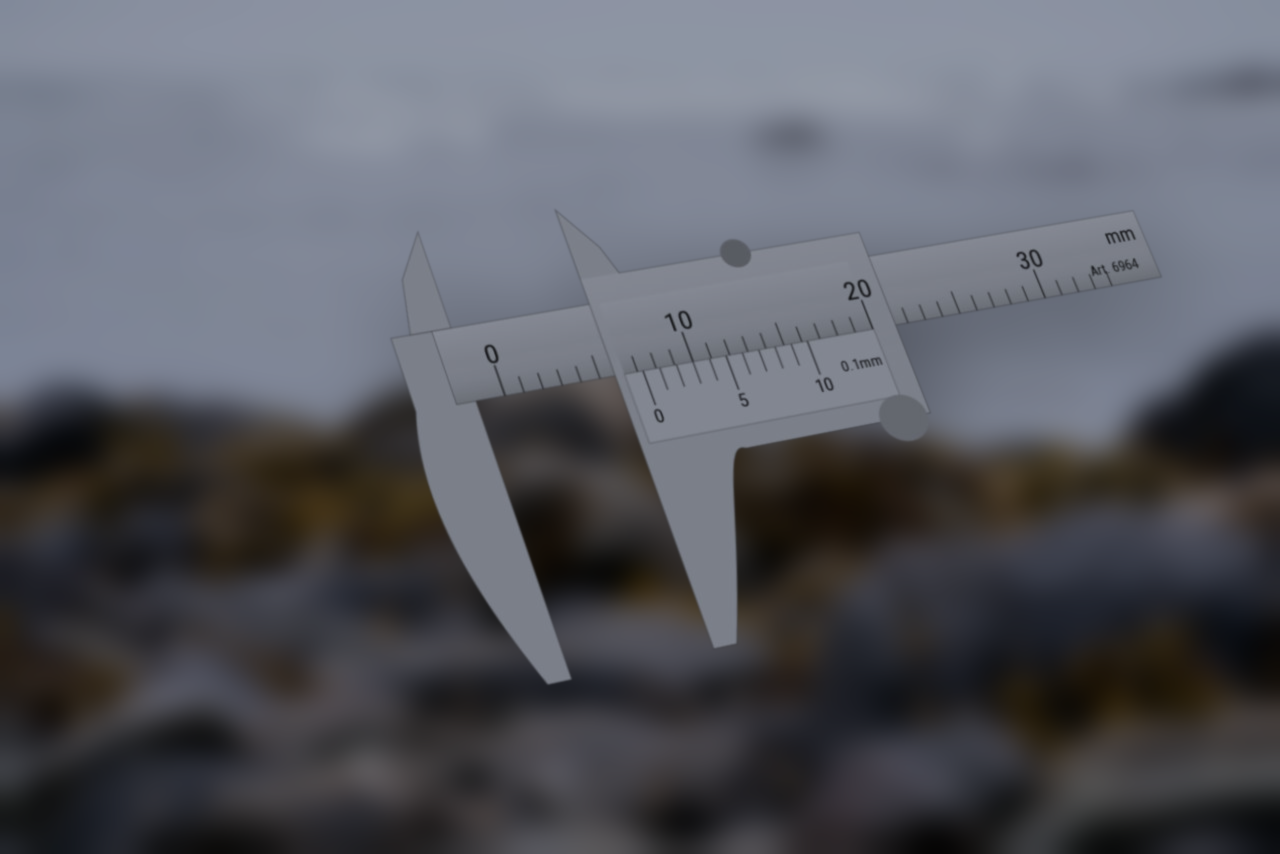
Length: 7.3,mm
